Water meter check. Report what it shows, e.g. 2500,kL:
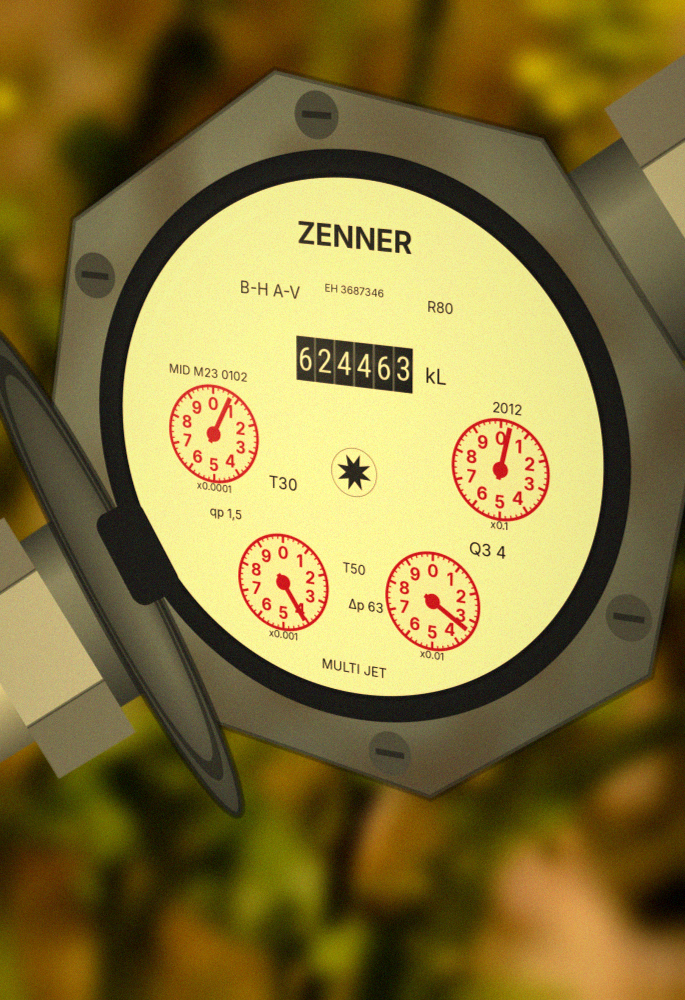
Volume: 624463.0340,kL
